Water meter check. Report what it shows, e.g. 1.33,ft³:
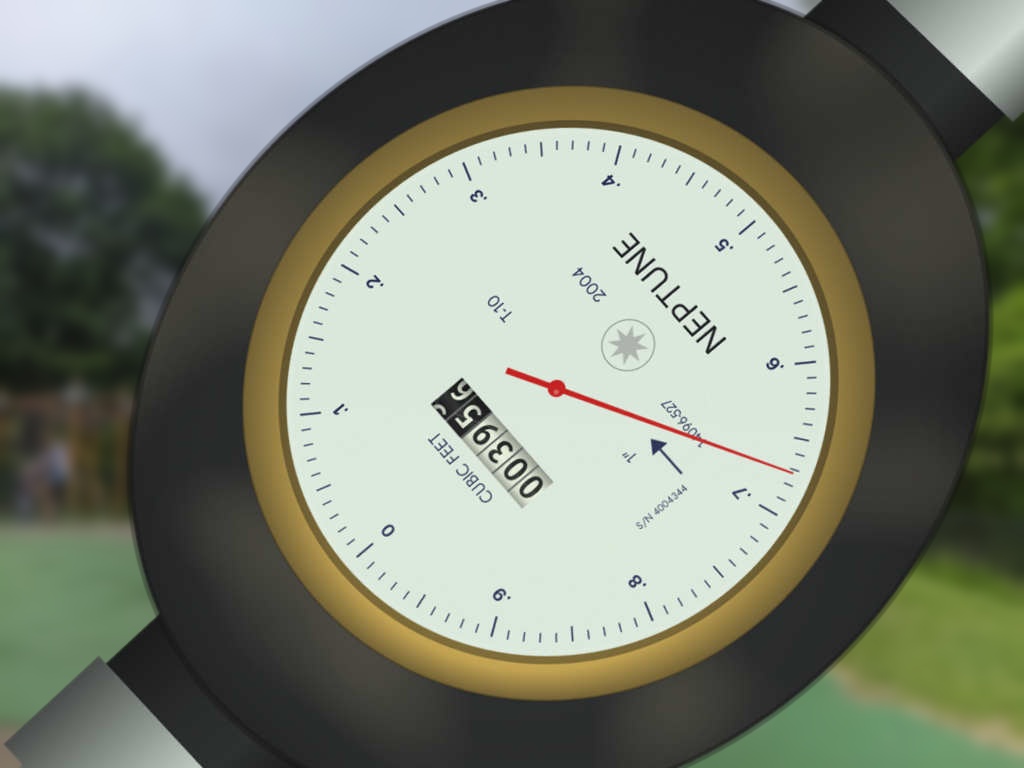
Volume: 3955.67,ft³
